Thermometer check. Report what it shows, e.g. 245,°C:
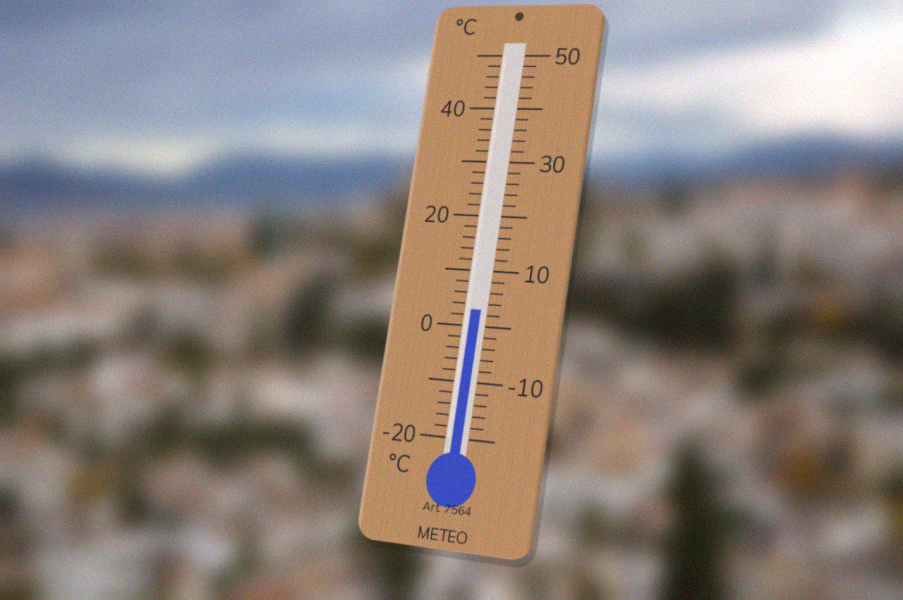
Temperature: 3,°C
